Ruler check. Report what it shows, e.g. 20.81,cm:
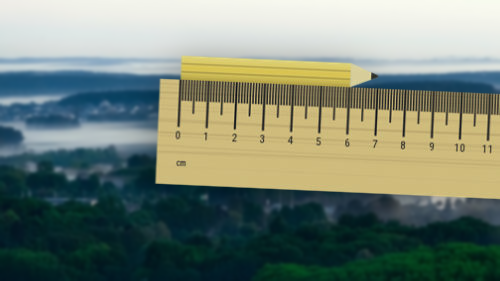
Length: 7,cm
